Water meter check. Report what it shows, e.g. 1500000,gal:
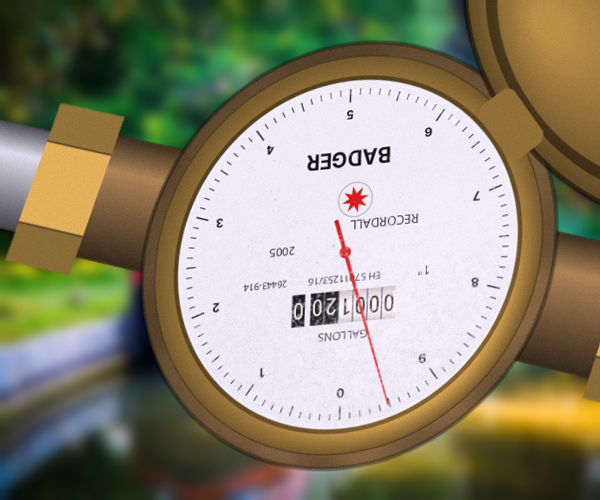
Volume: 1199.5,gal
